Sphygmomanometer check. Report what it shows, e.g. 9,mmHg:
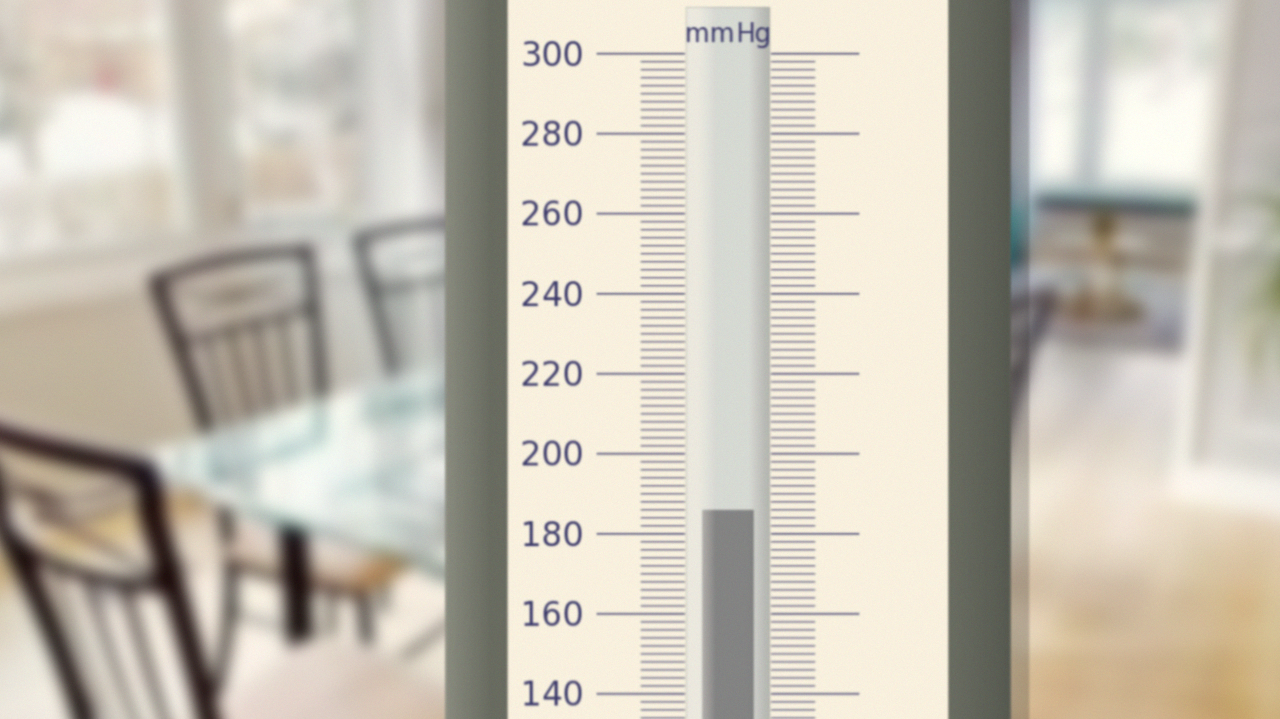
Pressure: 186,mmHg
